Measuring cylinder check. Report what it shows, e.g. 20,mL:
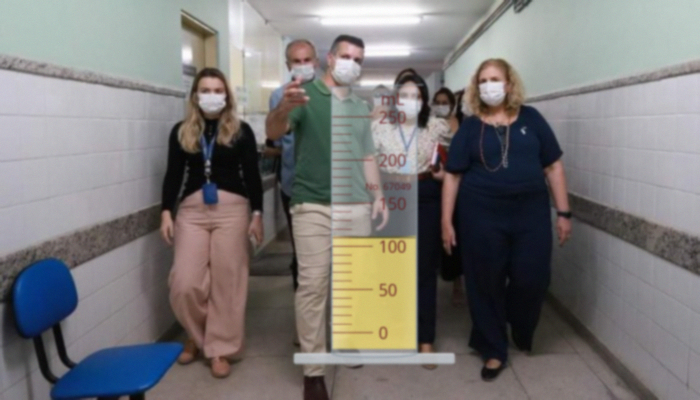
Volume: 110,mL
